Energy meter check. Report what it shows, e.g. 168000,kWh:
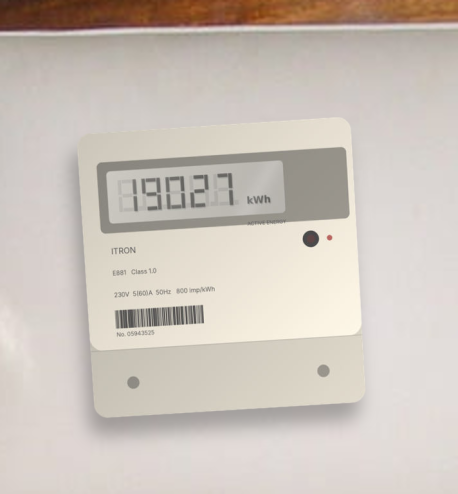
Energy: 19027,kWh
